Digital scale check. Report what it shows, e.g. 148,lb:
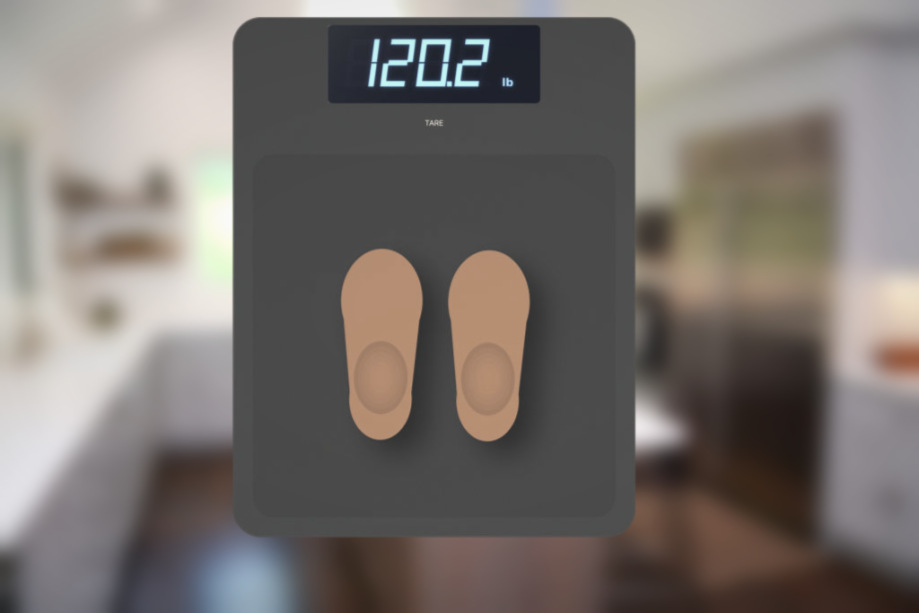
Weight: 120.2,lb
